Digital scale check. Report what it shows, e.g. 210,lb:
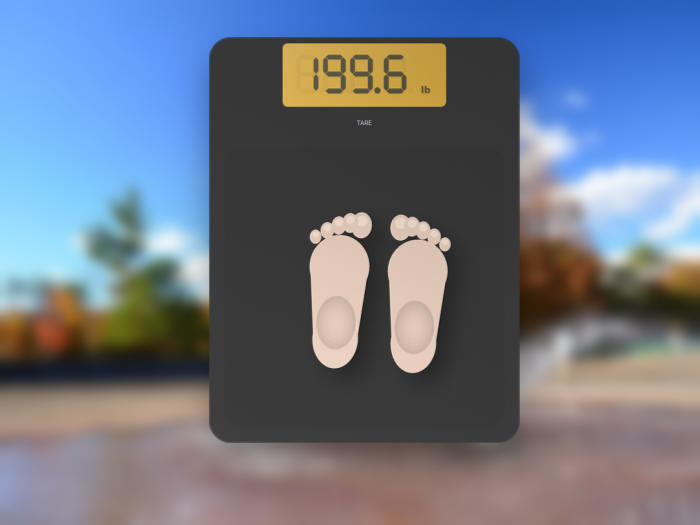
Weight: 199.6,lb
